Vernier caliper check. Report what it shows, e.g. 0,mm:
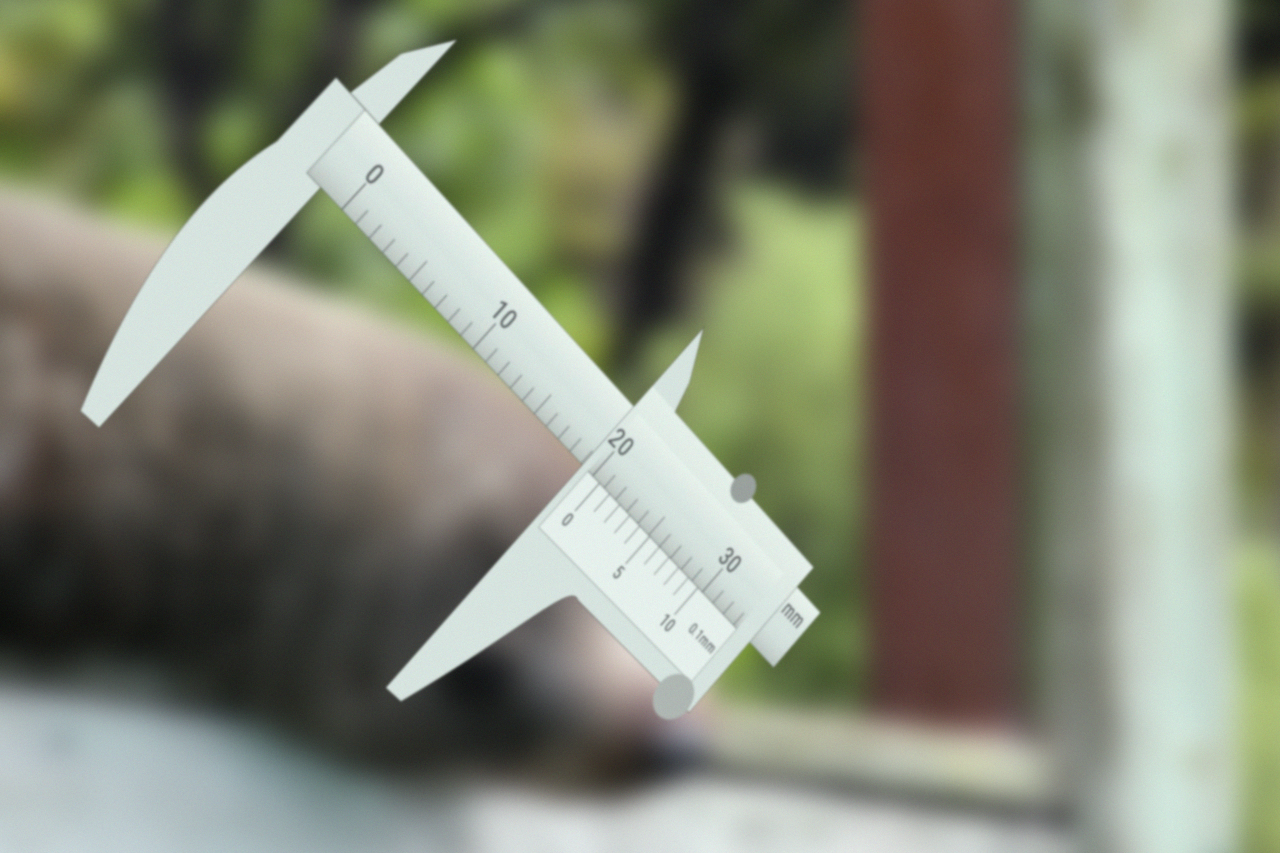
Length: 20.6,mm
